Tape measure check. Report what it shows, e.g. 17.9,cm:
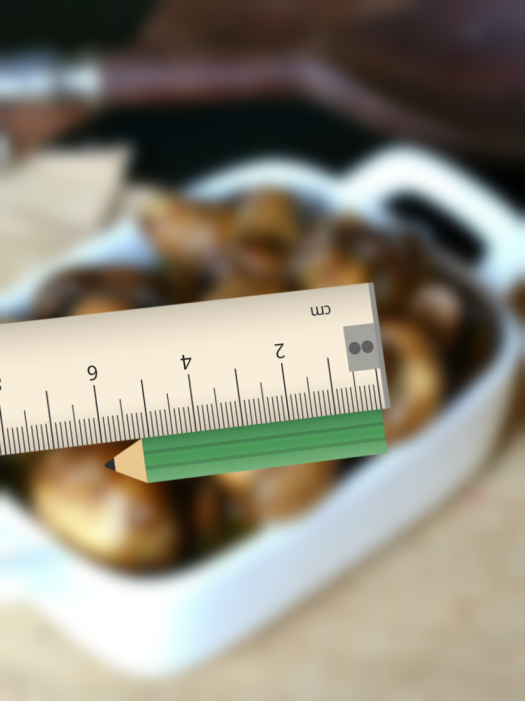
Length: 6,cm
